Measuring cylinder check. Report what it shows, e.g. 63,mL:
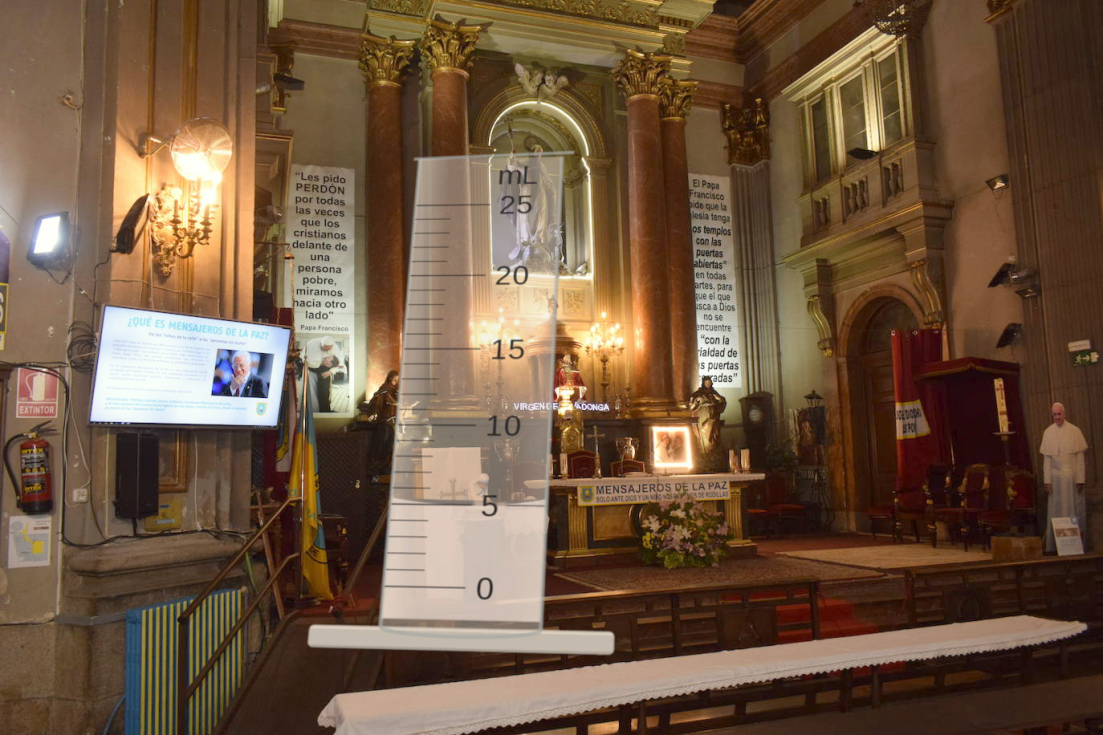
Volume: 5,mL
